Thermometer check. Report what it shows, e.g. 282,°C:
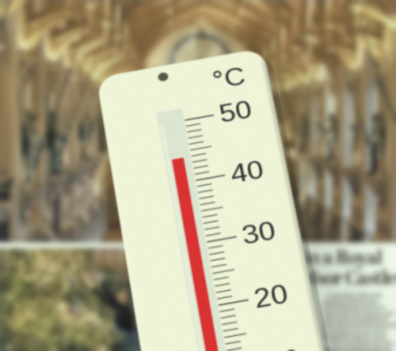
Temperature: 44,°C
